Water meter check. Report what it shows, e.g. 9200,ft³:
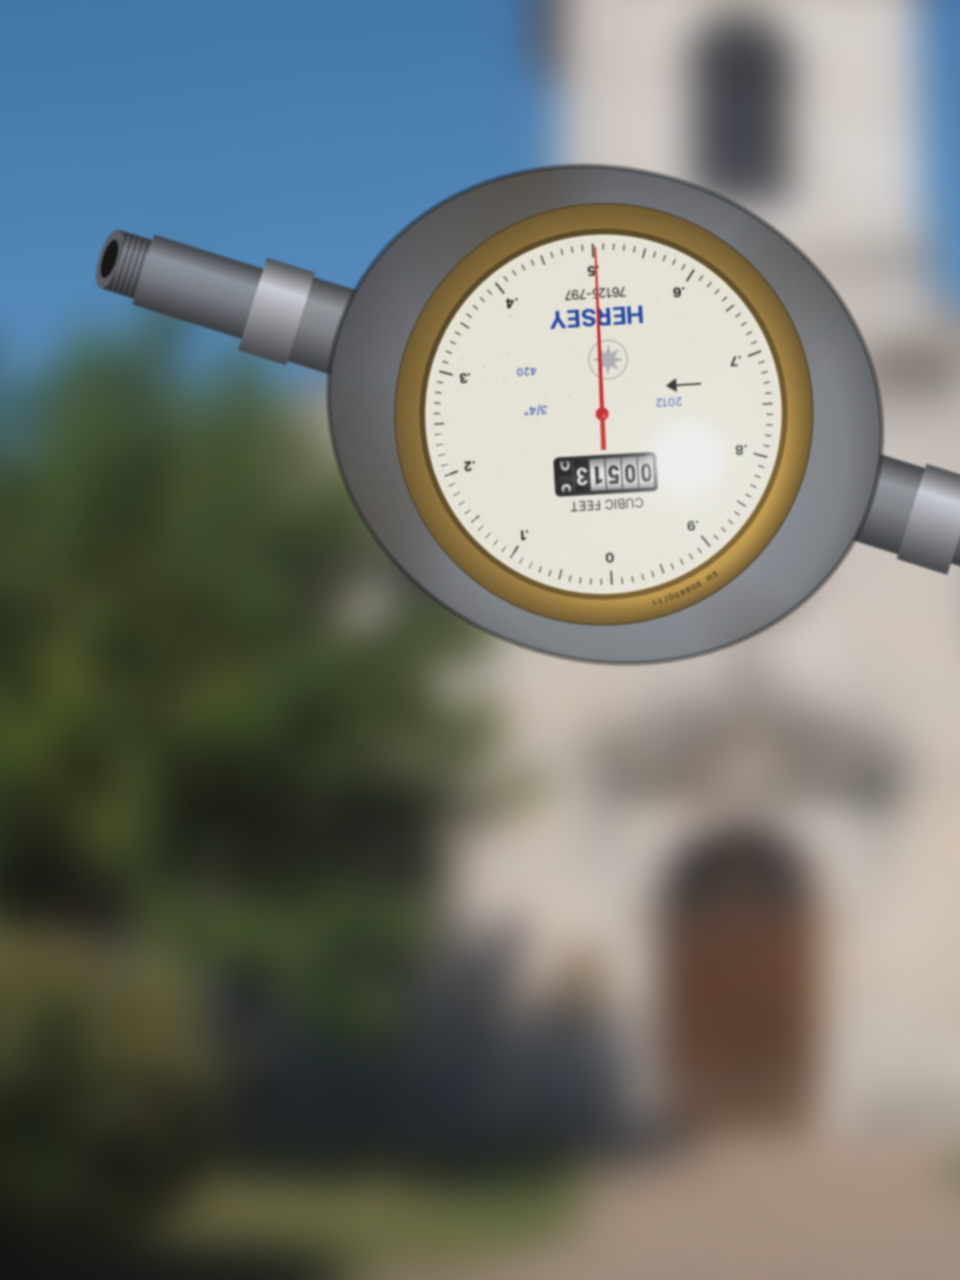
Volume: 5138.50,ft³
